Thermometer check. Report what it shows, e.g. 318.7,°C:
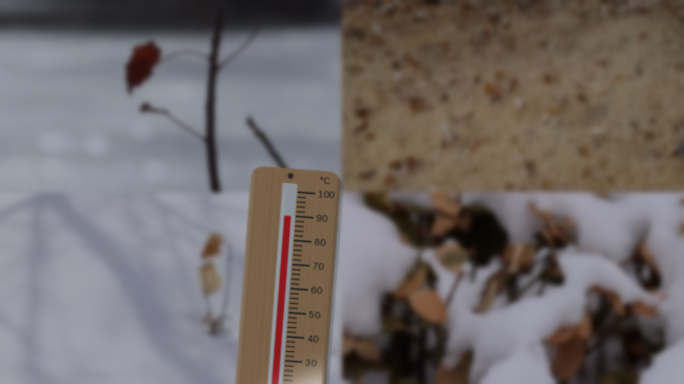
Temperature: 90,°C
